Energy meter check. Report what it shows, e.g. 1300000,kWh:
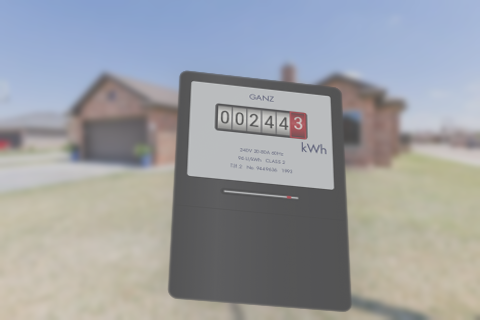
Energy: 244.3,kWh
